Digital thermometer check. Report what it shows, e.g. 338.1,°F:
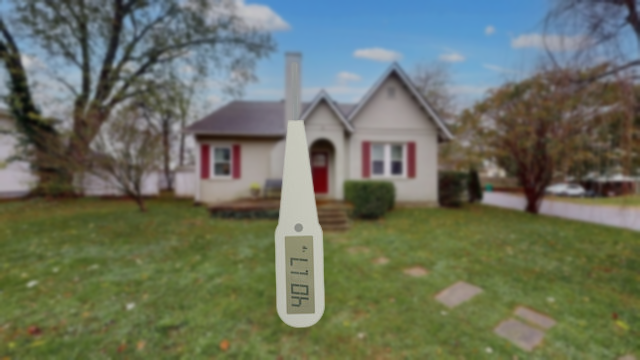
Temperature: 401.7,°F
